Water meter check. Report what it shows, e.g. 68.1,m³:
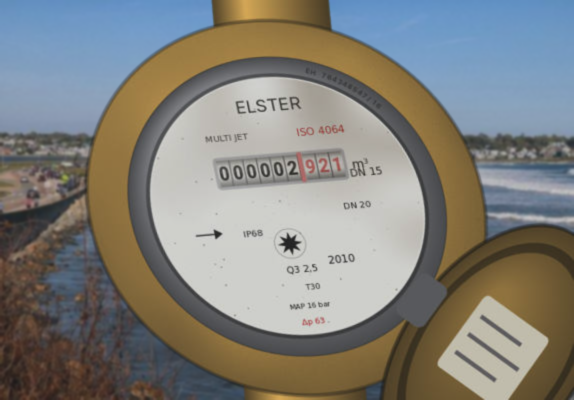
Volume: 2.921,m³
